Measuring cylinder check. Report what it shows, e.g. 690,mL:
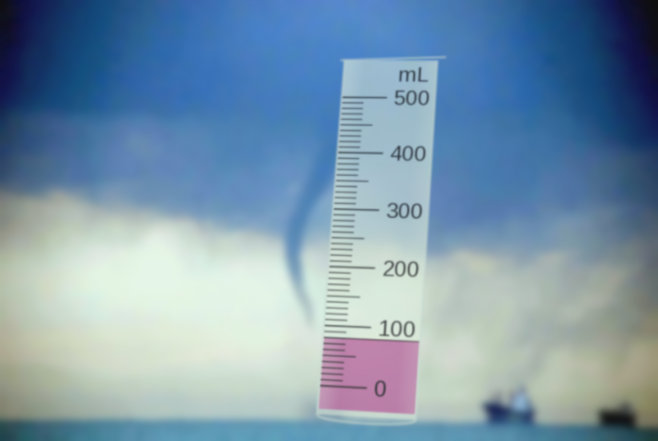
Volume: 80,mL
